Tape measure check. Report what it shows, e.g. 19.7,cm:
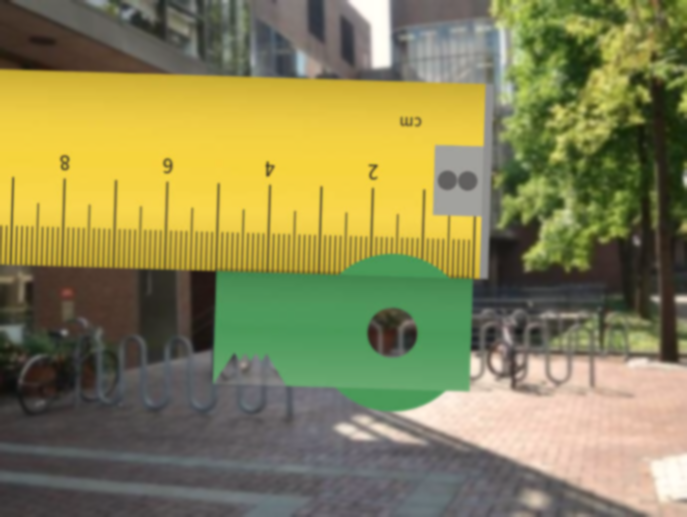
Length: 5,cm
